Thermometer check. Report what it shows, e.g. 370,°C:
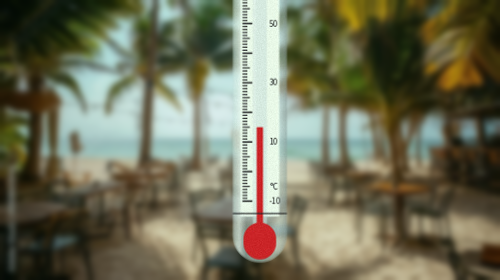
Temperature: 15,°C
